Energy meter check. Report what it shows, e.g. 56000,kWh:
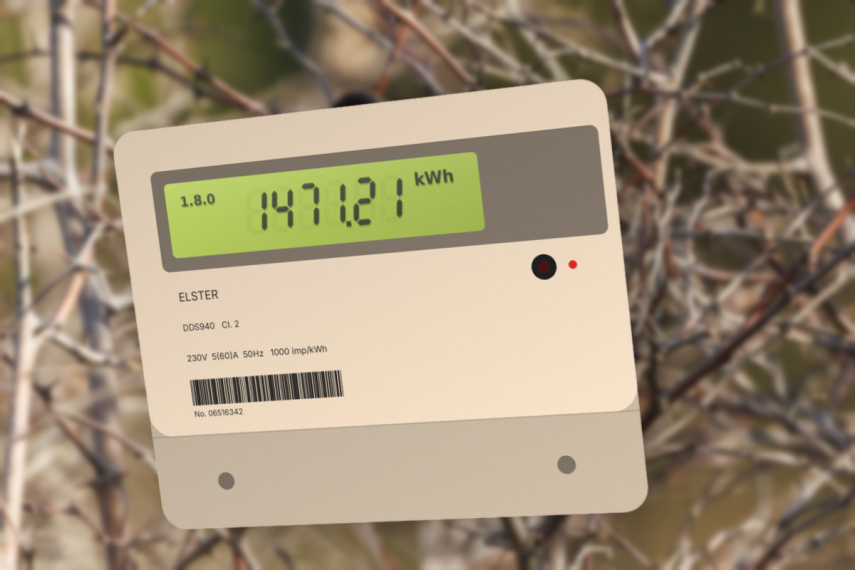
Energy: 1471.21,kWh
